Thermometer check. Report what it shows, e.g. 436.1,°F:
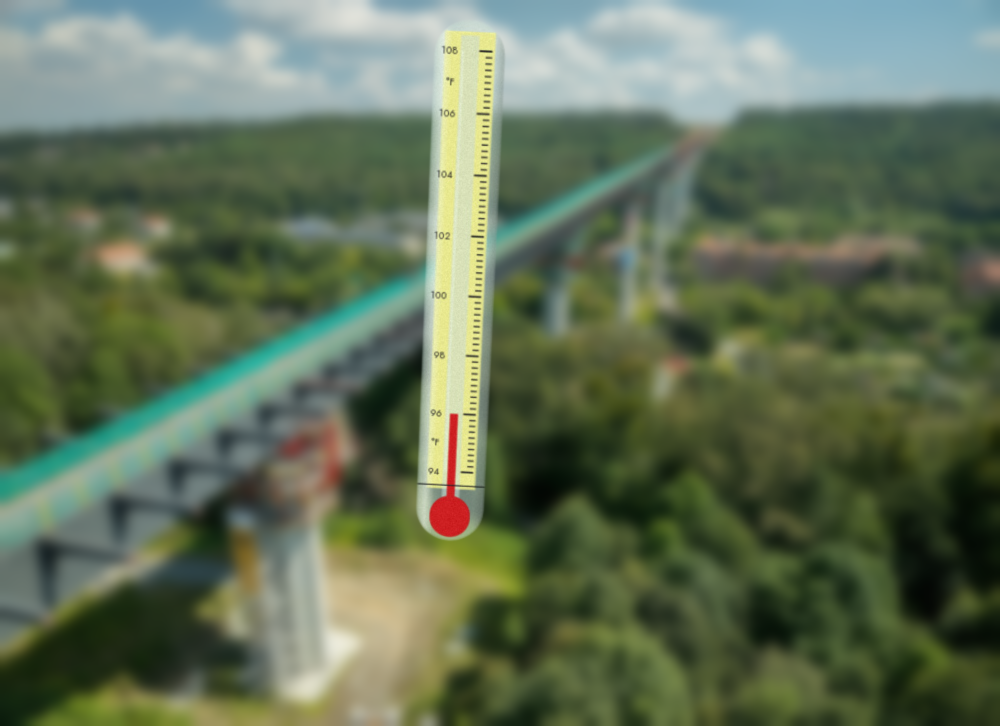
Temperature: 96,°F
